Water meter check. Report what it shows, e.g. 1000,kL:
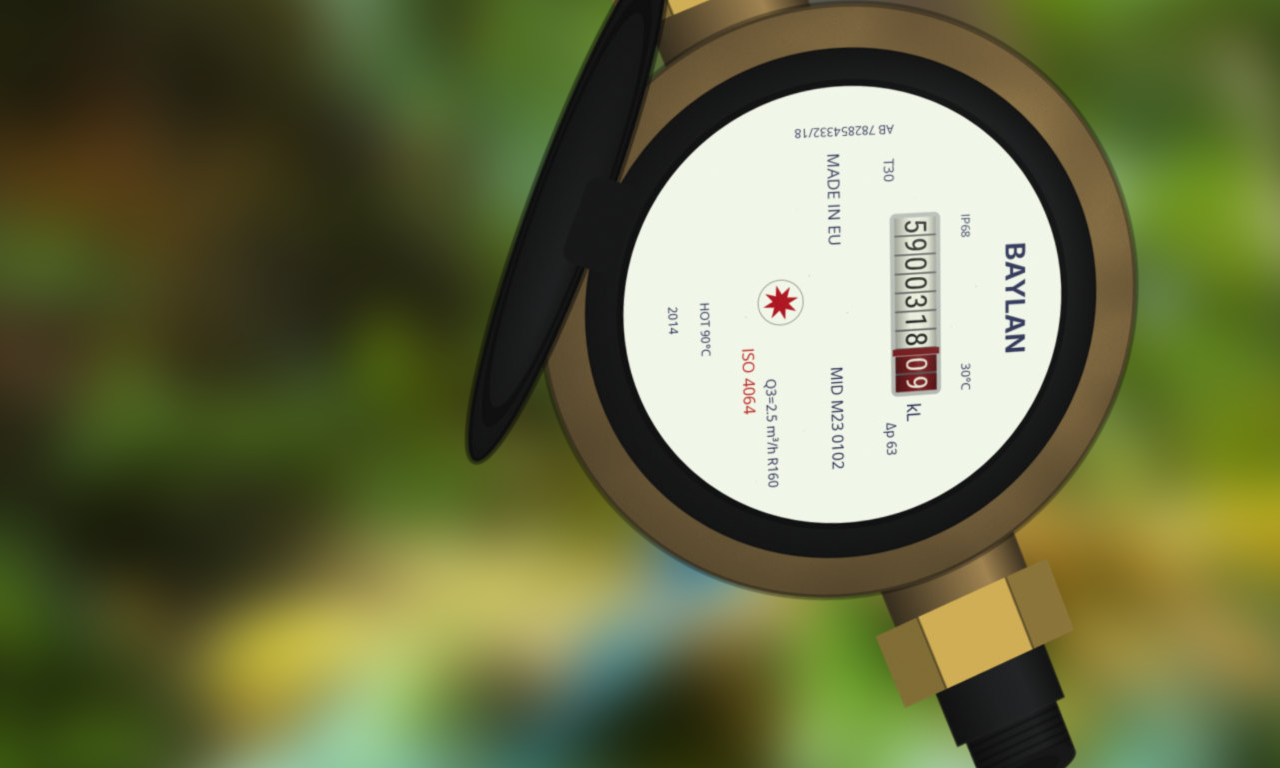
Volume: 5900318.09,kL
